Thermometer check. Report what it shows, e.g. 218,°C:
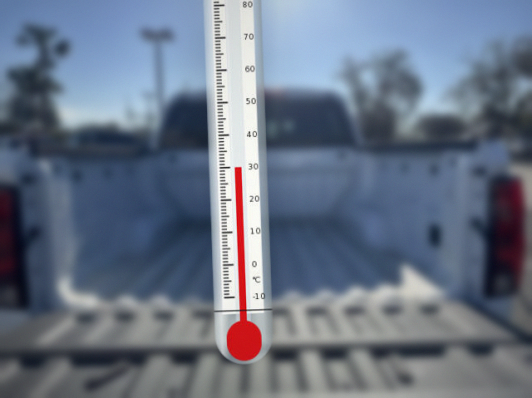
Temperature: 30,°C
